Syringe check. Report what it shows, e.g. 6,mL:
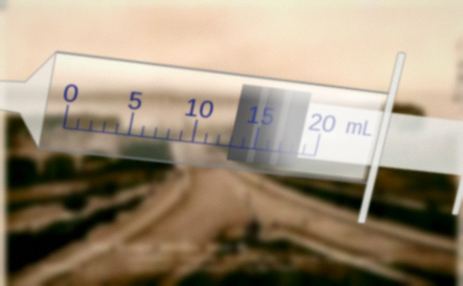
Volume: 13,mL
